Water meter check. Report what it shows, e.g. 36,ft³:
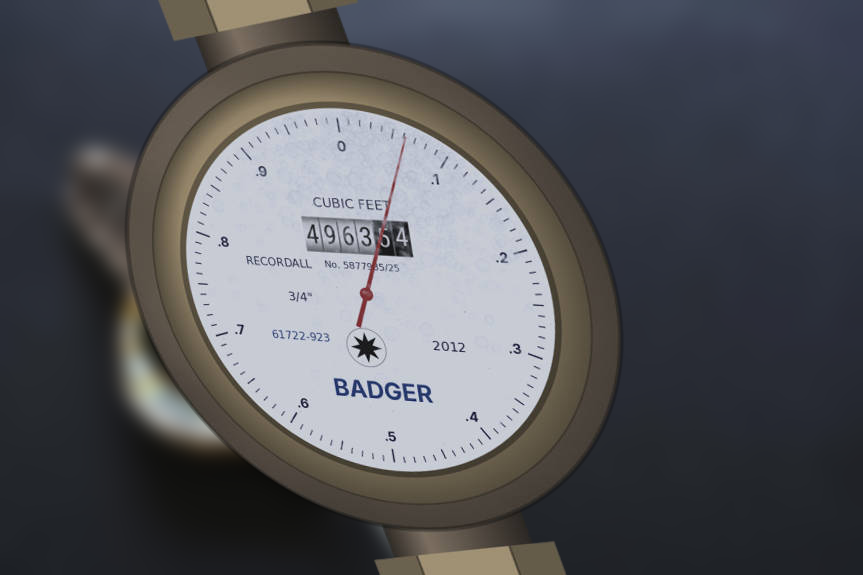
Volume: 496354.06,ft³
